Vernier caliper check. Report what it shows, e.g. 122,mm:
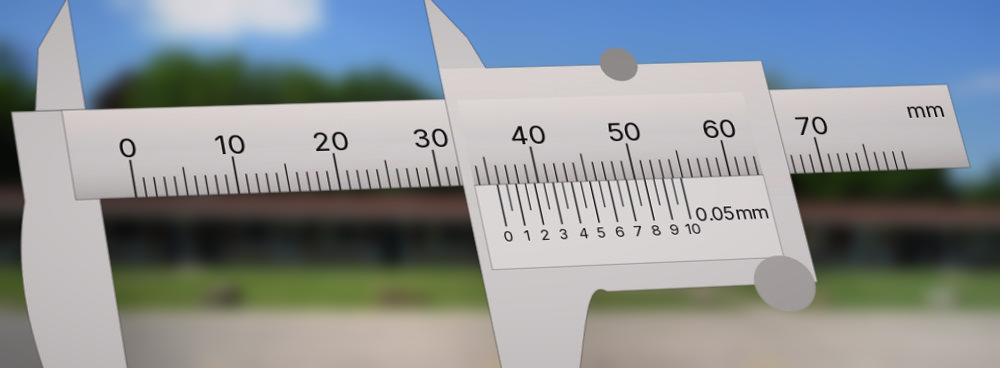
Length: 35.8,mm
